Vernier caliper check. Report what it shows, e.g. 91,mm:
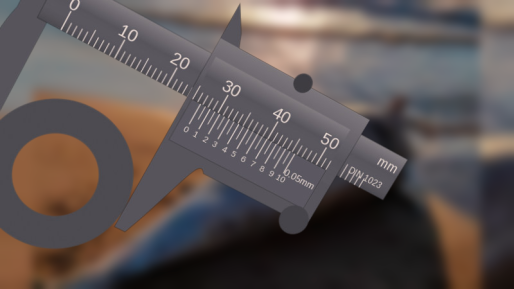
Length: 26.6,mm
